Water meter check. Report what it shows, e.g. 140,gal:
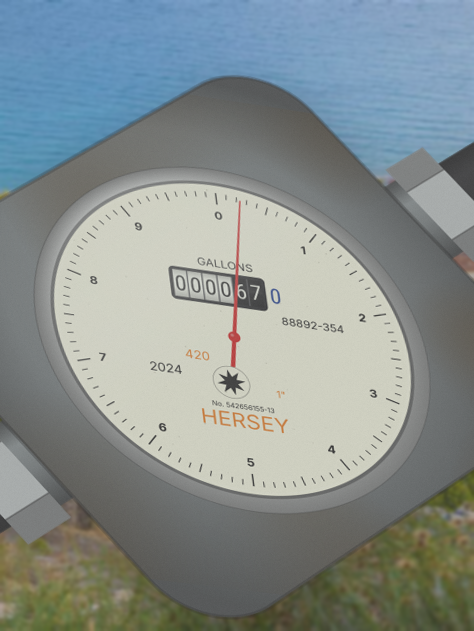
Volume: 670.2,gal
